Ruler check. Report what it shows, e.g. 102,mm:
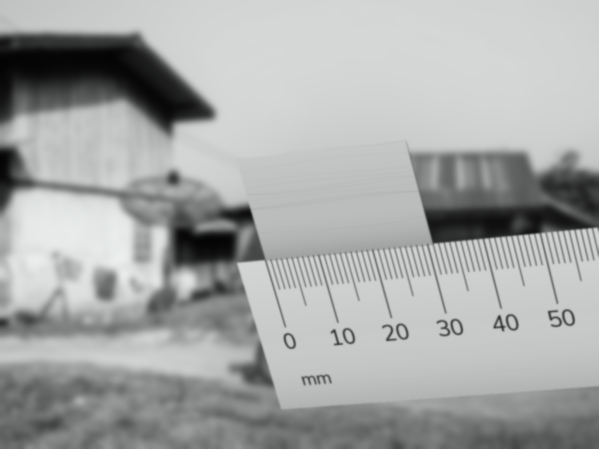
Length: 31,mm
